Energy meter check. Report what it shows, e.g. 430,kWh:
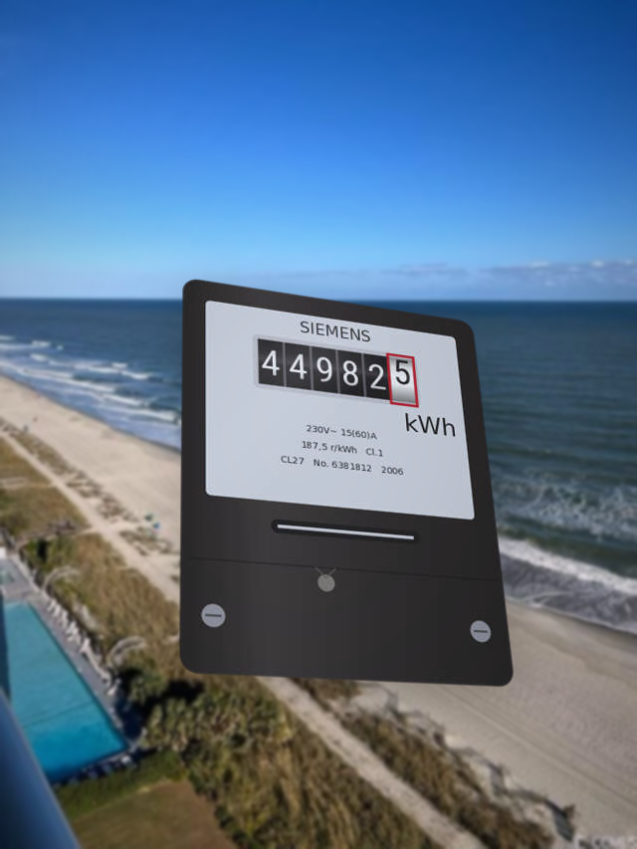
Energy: 44982.5,kWh
